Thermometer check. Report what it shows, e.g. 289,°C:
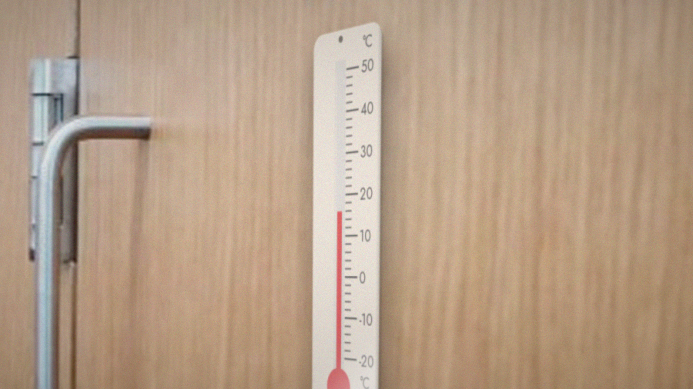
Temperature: 16,°C
